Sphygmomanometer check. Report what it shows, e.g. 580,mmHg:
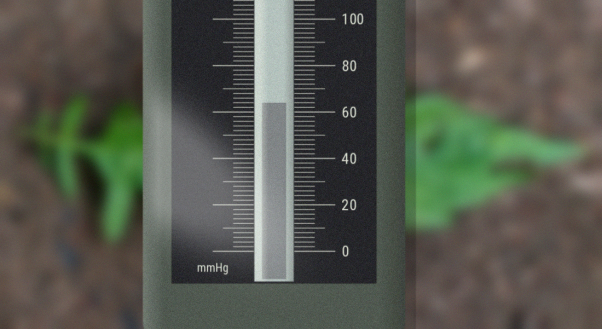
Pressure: 64,mmHg
